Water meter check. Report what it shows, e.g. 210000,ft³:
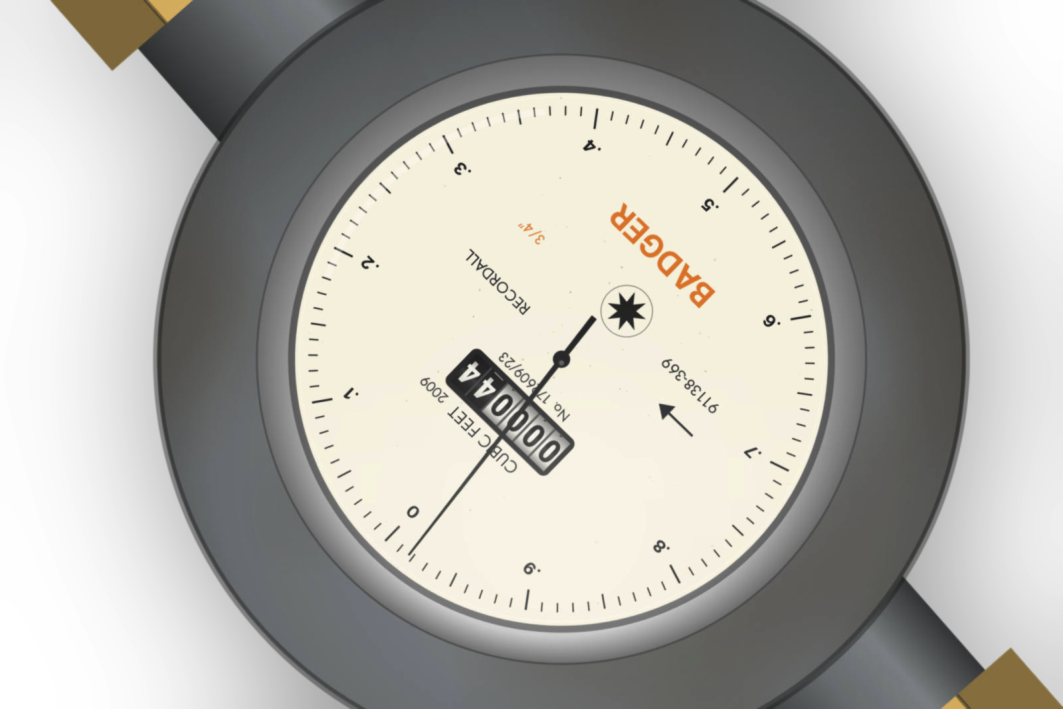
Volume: 43.98,ft³
